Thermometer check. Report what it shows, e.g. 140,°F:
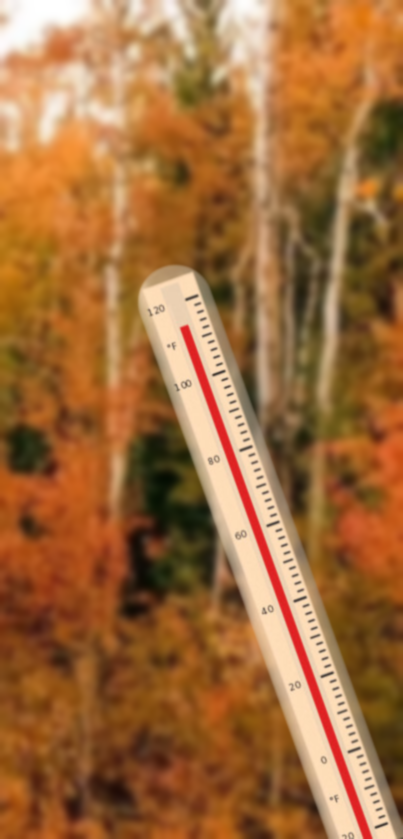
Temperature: 114,°F
